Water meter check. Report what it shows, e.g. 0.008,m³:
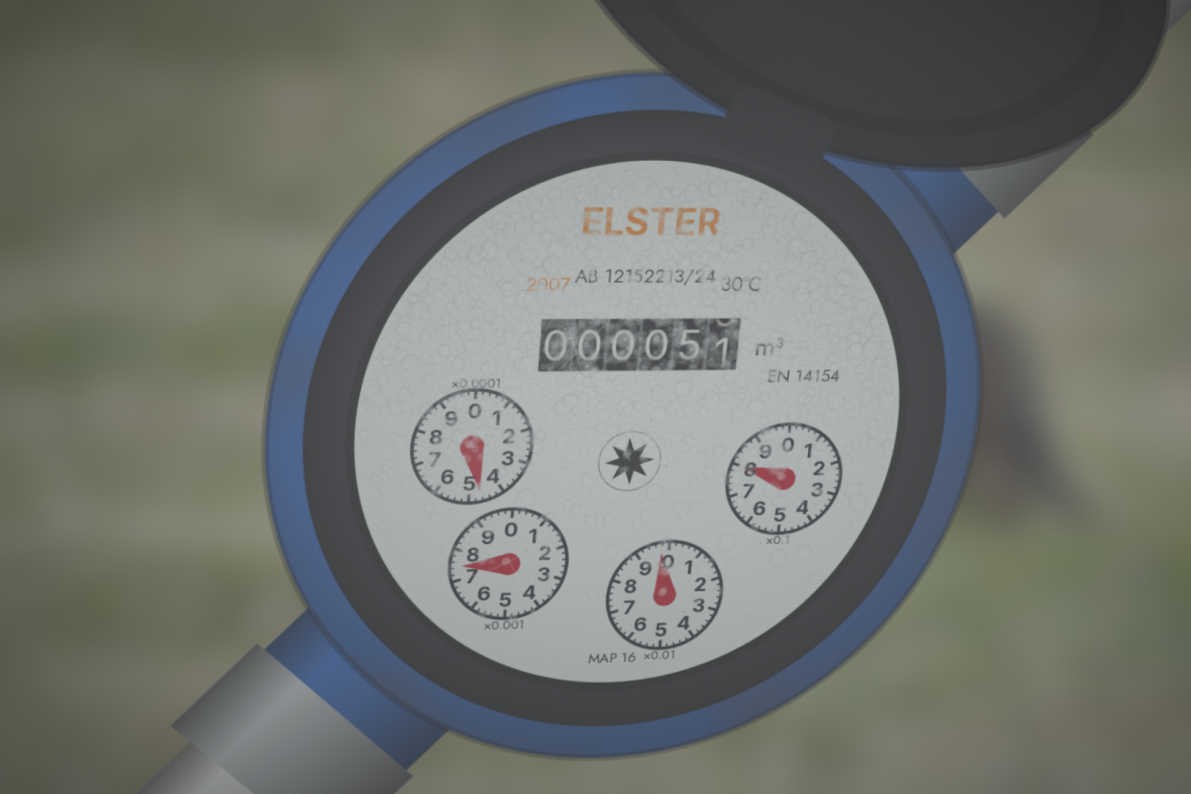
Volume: 50.7974,m³
